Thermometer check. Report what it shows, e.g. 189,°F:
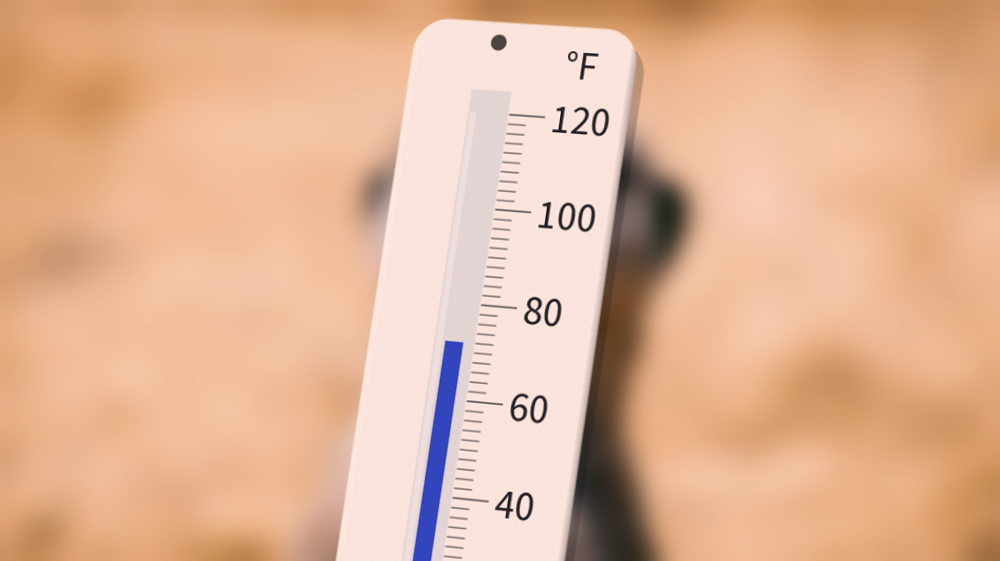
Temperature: 72,°F
